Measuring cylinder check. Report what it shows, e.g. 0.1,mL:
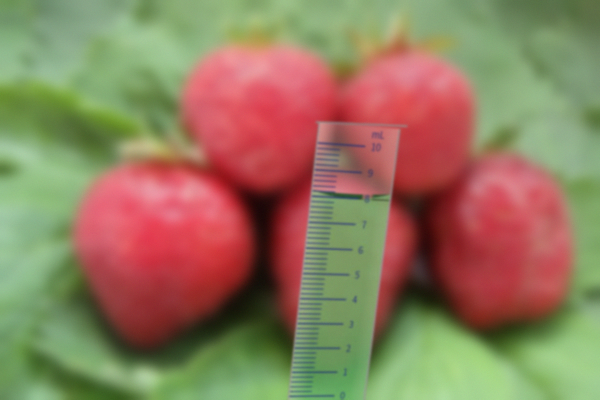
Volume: 8,mL
